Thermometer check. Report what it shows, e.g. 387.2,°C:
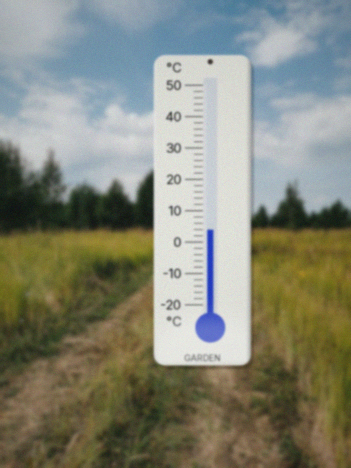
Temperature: 4,°C
